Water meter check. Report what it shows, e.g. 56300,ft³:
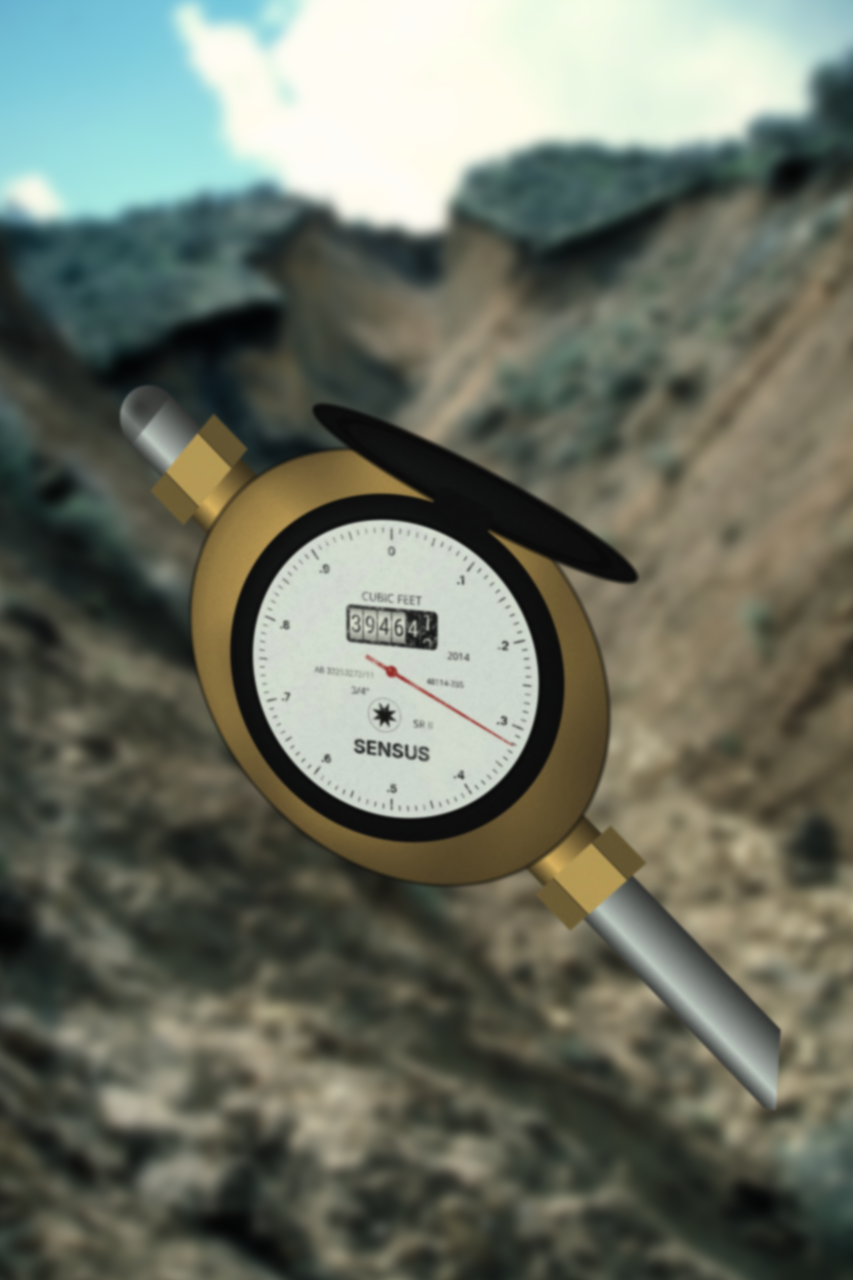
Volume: 394641.32,ft³
